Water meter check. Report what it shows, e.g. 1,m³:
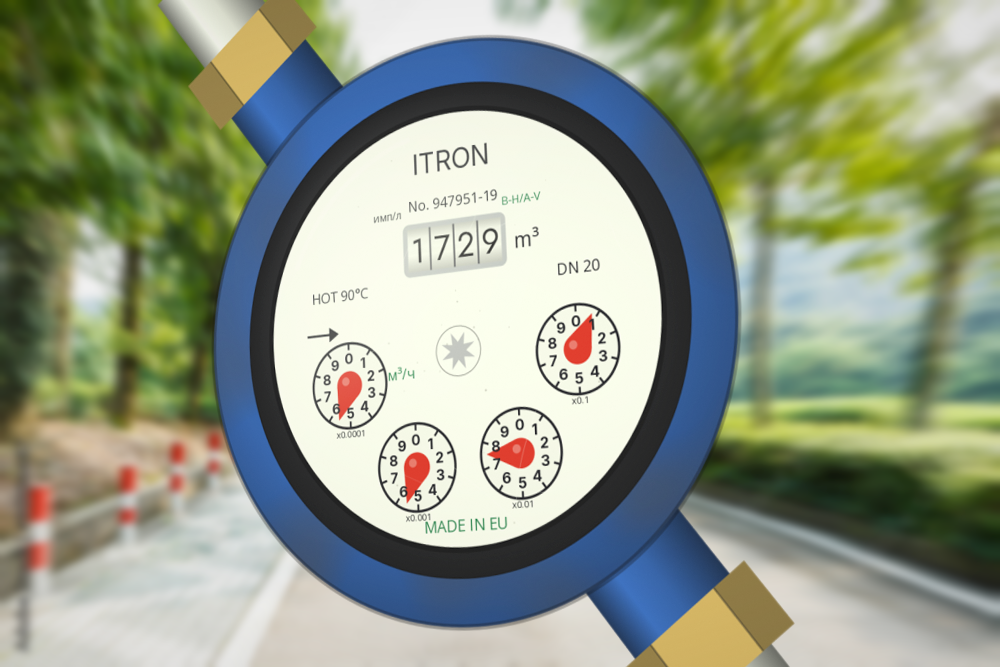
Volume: 1729.0755,m³
